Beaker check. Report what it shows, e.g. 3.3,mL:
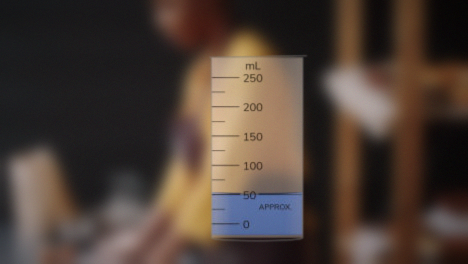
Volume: 50,mL
